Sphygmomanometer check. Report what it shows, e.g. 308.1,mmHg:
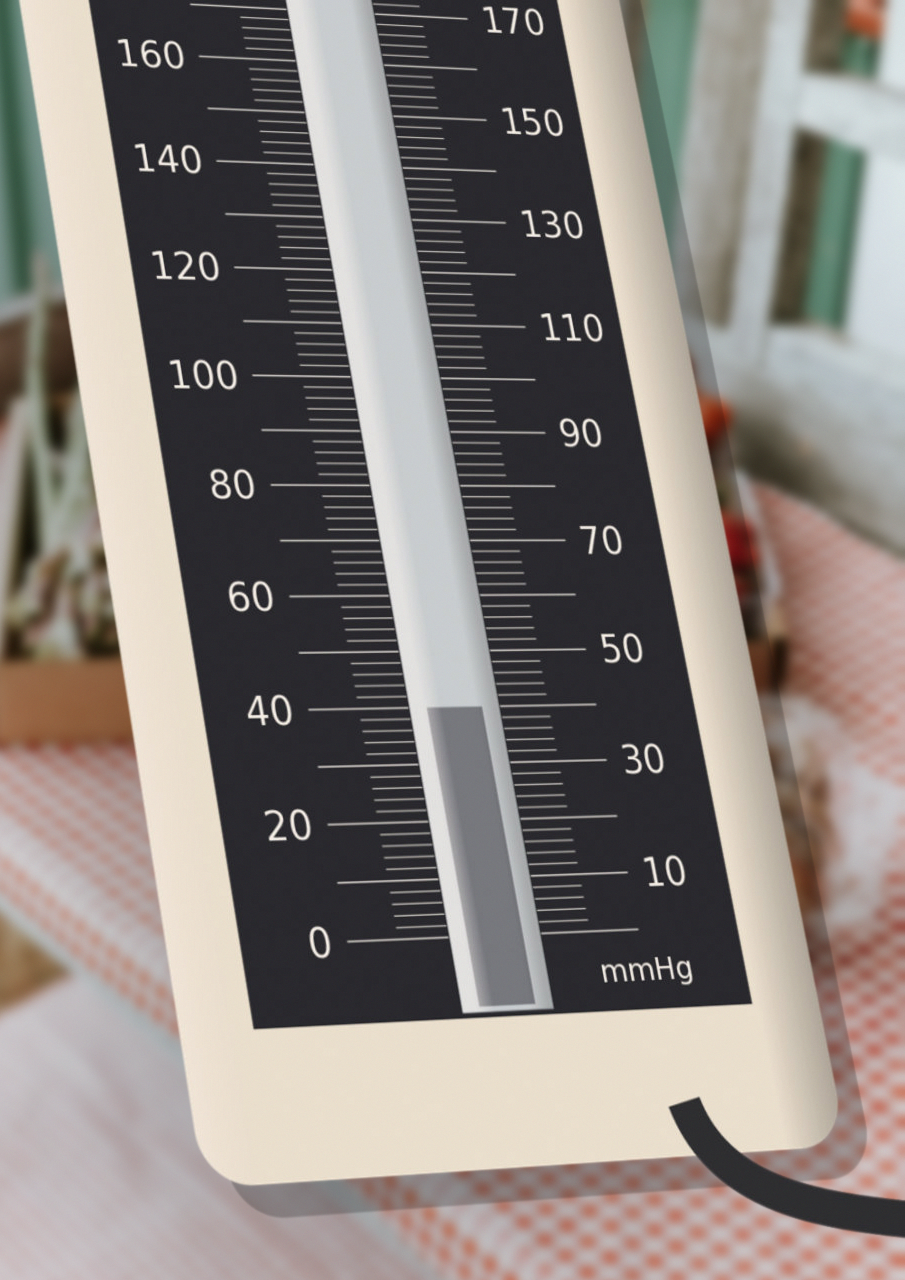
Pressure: 40,mmHg
